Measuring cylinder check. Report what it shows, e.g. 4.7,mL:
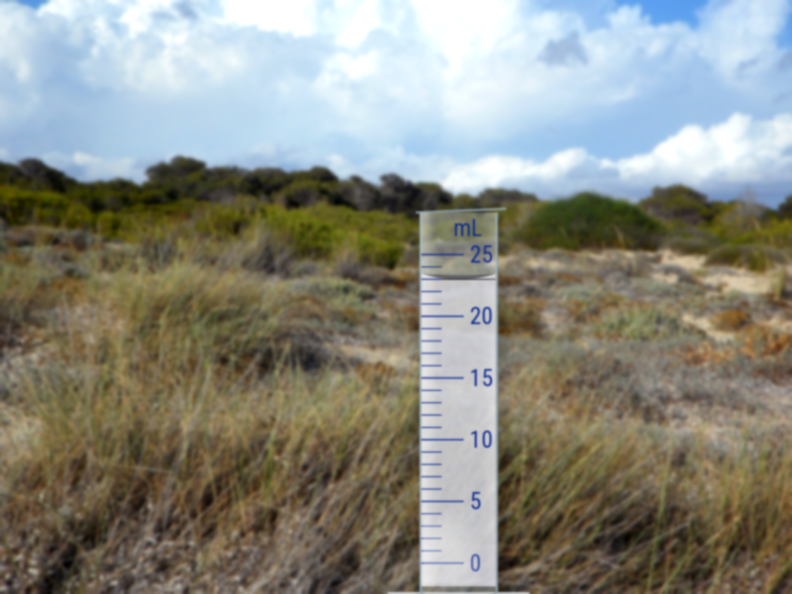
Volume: 23,mL
